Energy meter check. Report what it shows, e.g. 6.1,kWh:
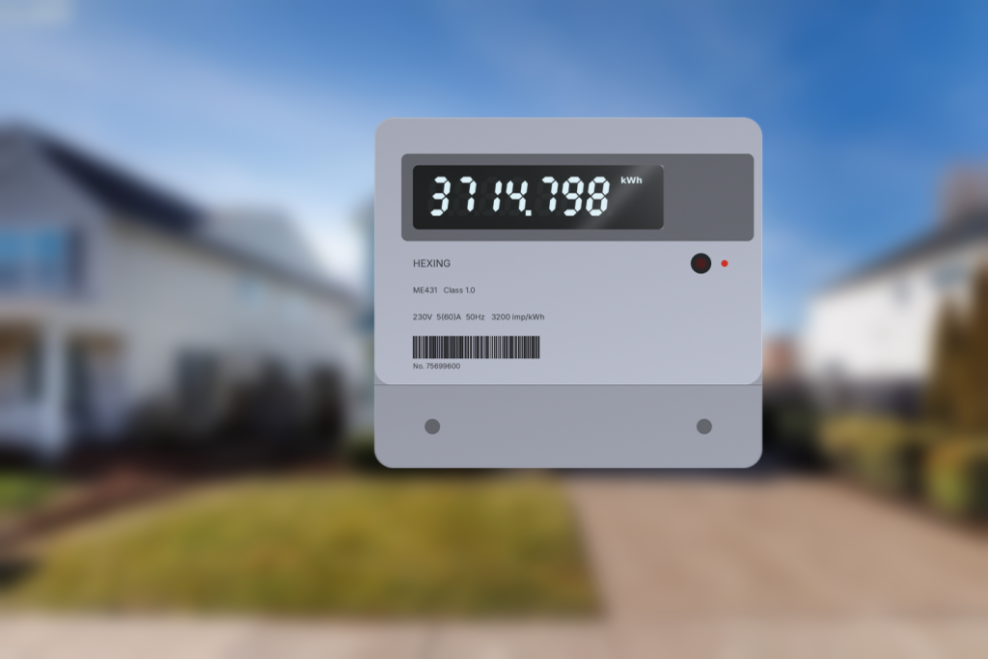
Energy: 3714.798,kWh
